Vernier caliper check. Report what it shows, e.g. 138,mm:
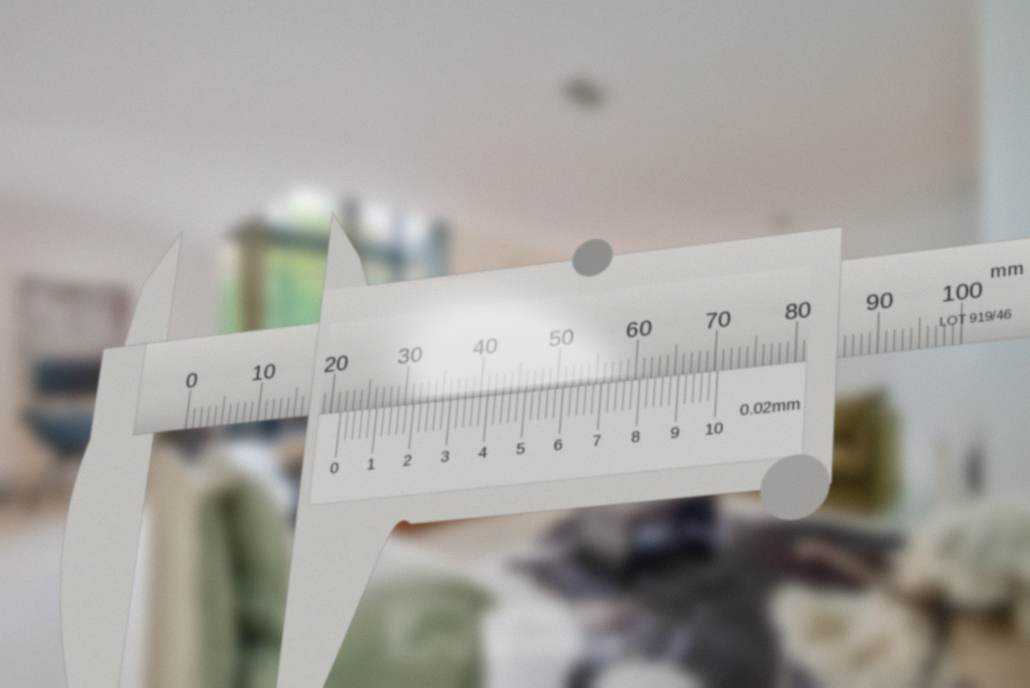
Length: 21.4,mm
